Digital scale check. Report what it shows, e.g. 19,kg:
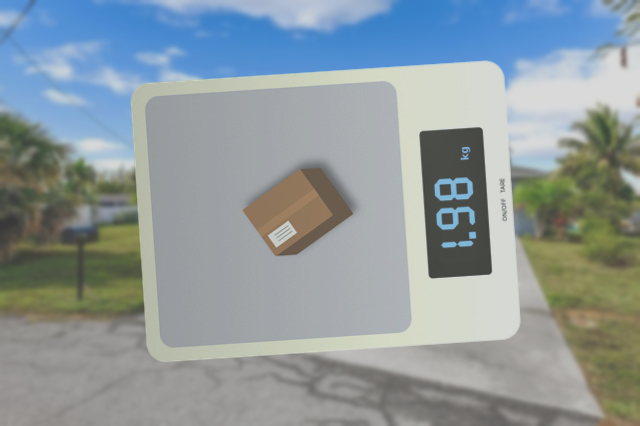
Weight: 1.98,kg
